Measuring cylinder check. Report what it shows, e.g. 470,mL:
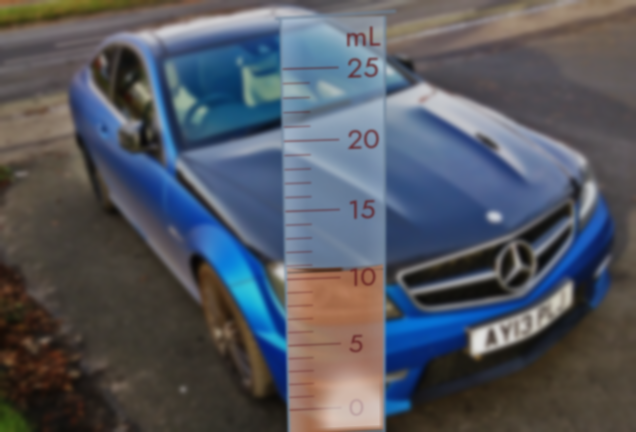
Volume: 10.5,mL
